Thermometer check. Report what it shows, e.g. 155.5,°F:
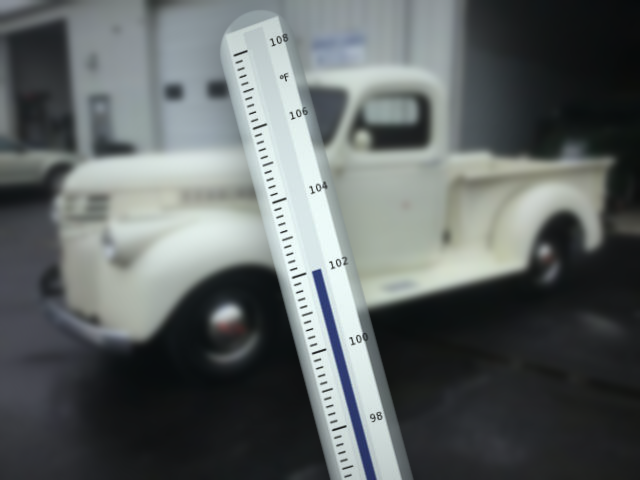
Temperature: 102,°F
